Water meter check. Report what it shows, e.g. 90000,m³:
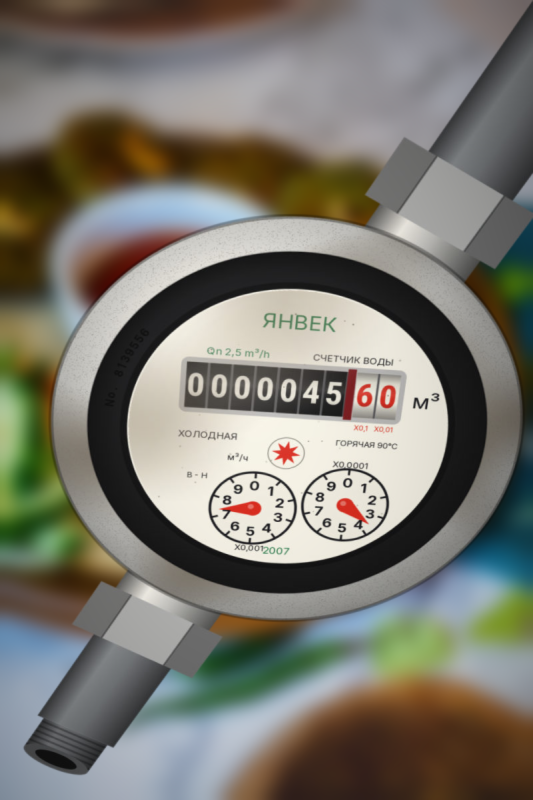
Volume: 45.6073,m³
